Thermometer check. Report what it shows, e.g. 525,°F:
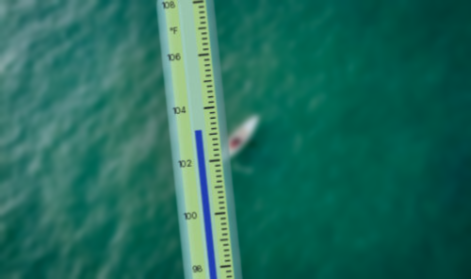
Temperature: 103.2,°F
